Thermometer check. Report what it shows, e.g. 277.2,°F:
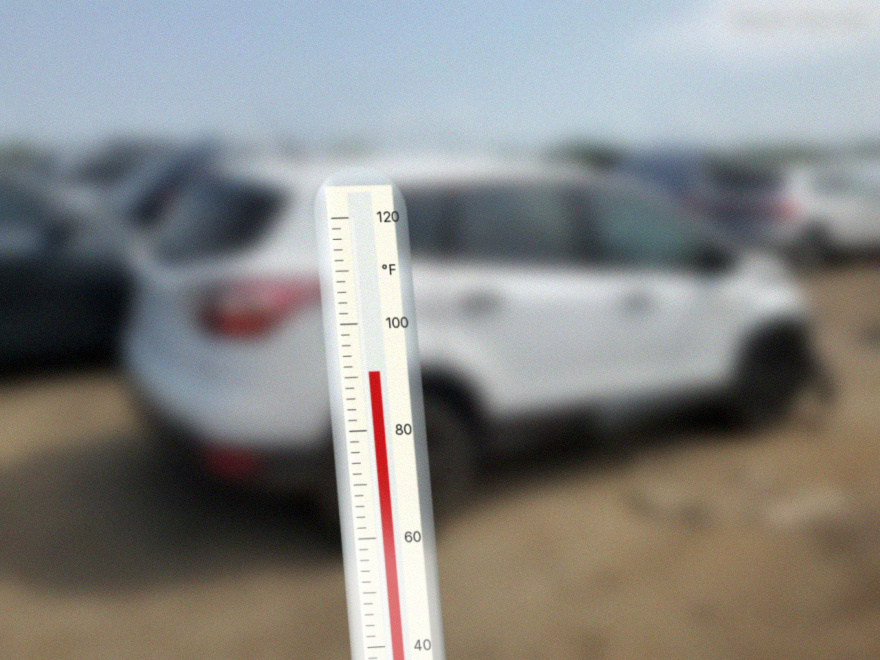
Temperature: 91,°F
